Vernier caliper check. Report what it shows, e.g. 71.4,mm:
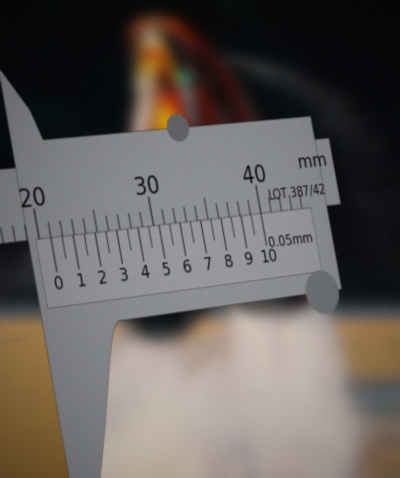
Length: 21.0,mm
